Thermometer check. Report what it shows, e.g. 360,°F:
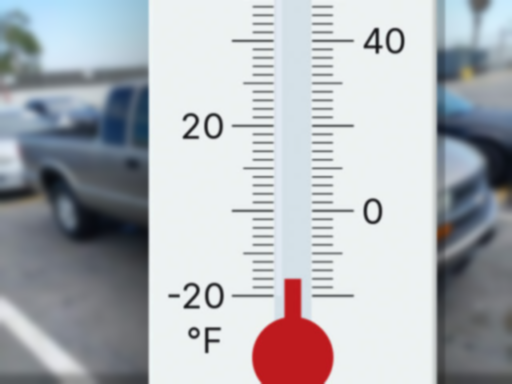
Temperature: -16,°F
